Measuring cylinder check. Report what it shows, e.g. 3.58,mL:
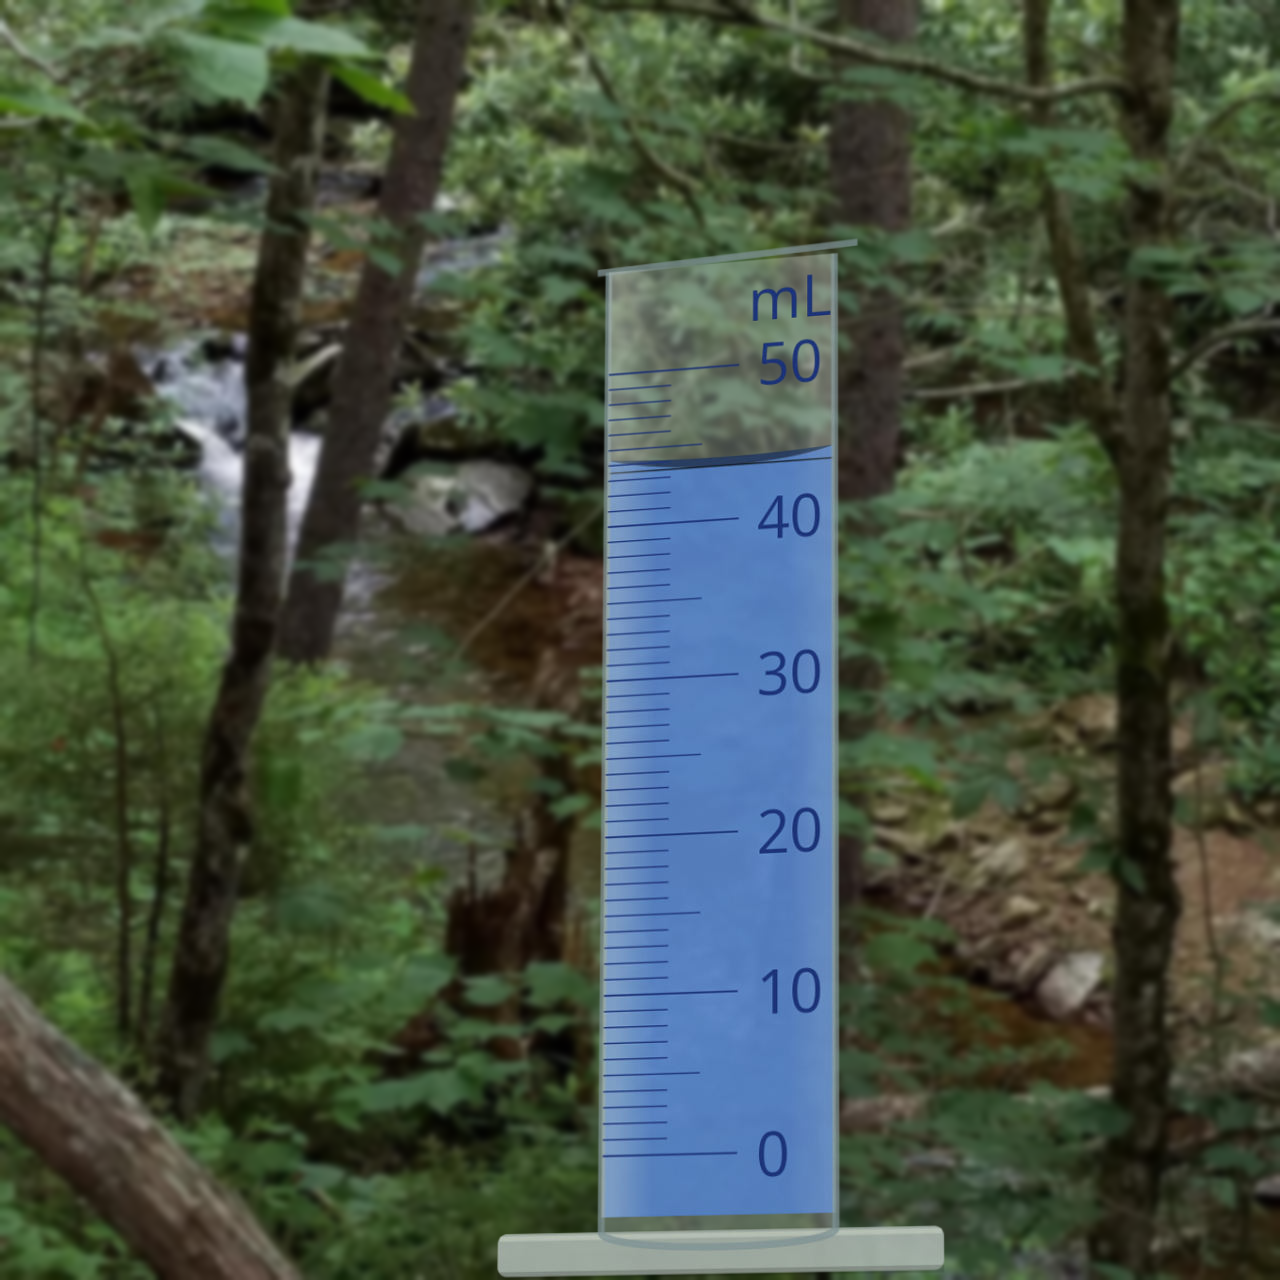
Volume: 43.5,mL
